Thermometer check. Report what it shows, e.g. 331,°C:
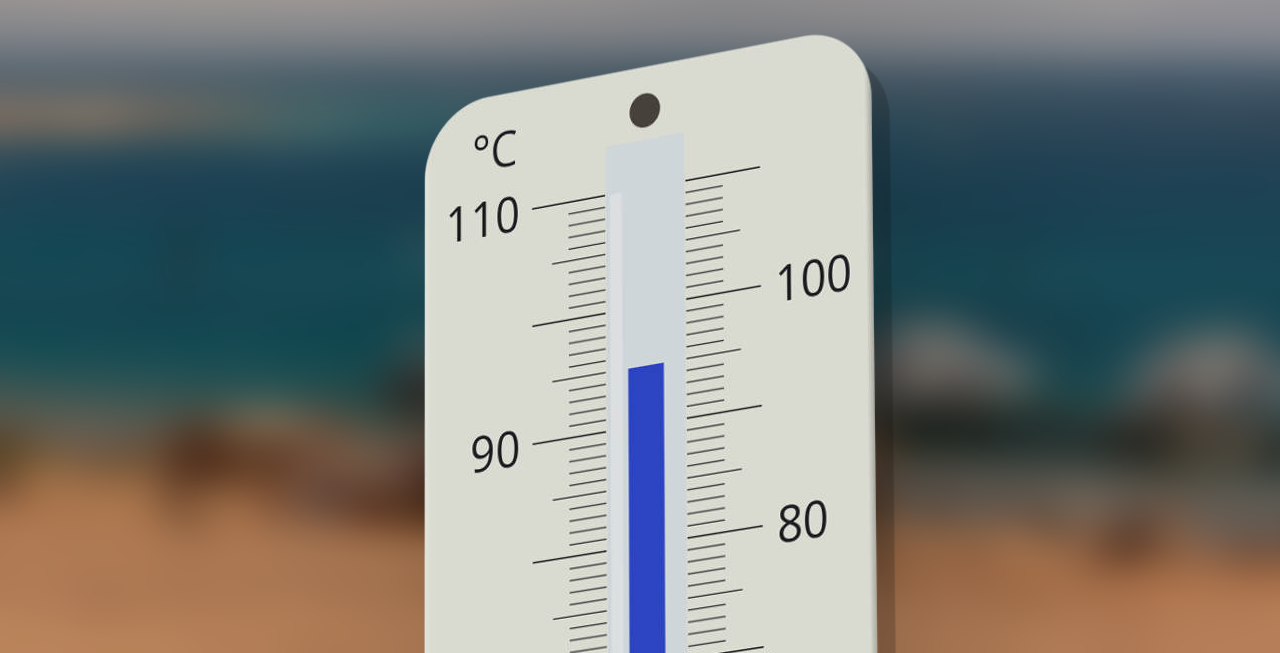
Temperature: 95,°C
